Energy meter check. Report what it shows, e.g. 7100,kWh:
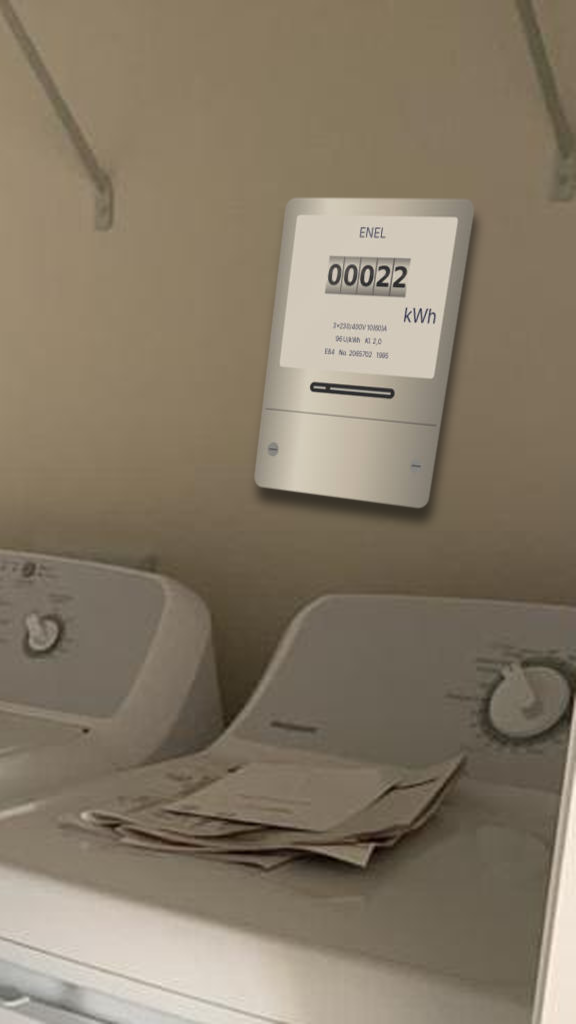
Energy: 22,kWh
